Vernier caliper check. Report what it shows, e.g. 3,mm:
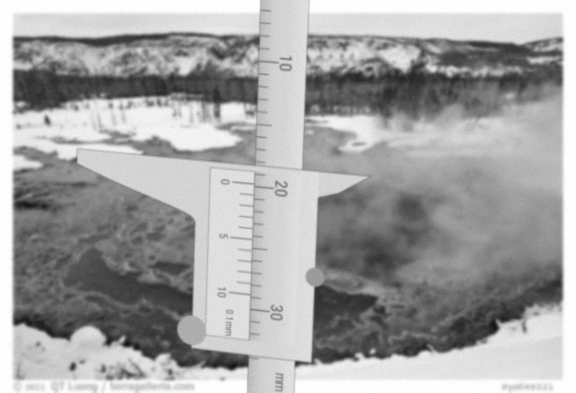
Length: 19.8,mm
